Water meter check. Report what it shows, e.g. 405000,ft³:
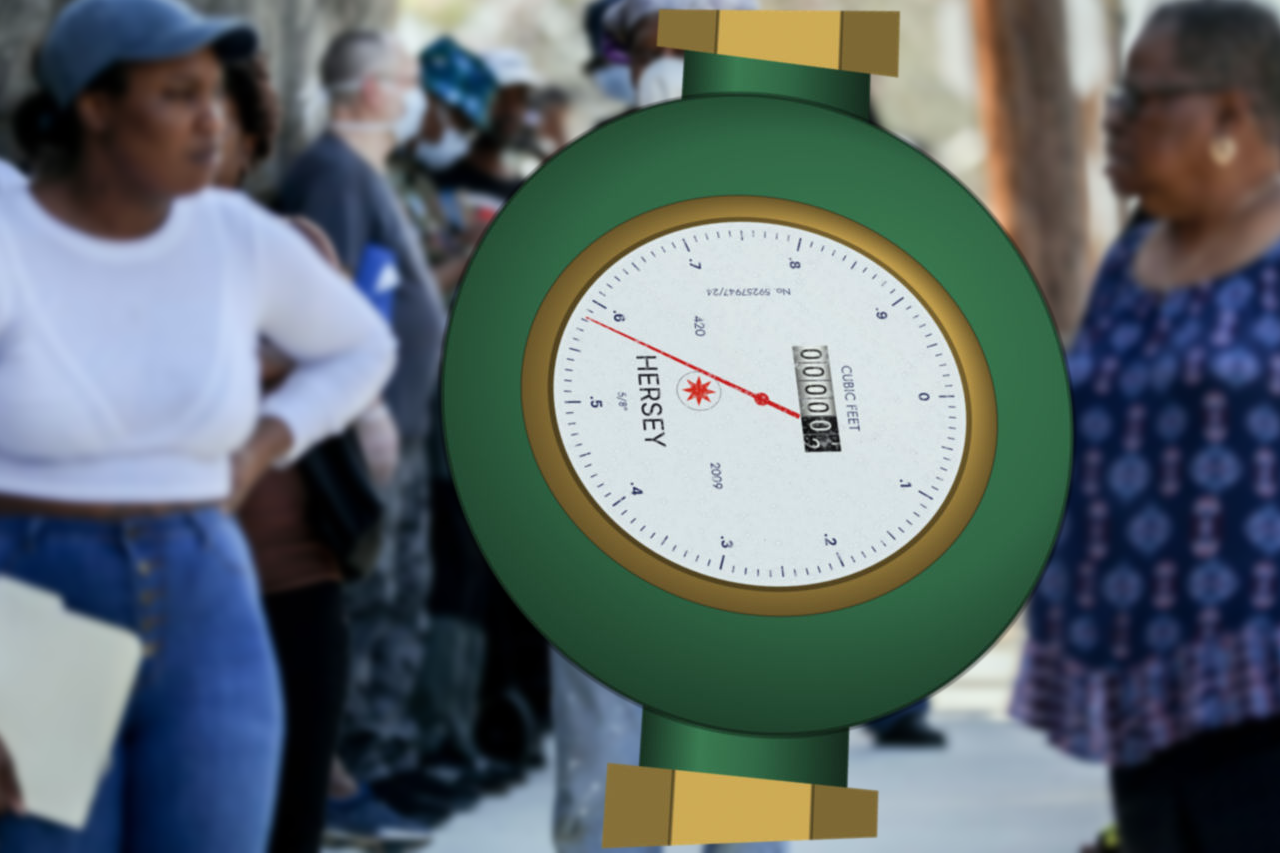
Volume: 1.58,ft³
